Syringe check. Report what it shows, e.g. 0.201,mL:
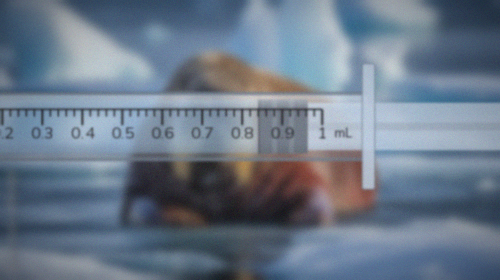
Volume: 0.84,mL
